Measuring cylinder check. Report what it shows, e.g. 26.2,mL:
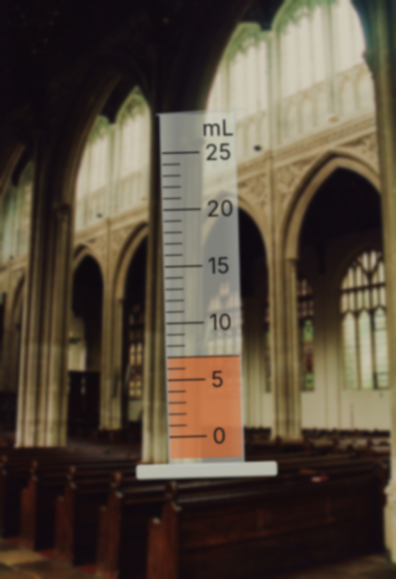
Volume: 7,mL
